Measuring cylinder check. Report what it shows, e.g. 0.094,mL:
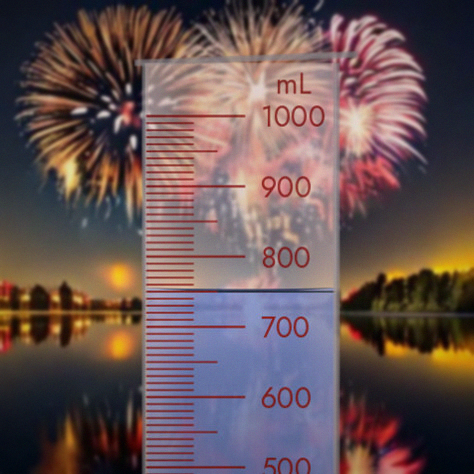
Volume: 750,mL
